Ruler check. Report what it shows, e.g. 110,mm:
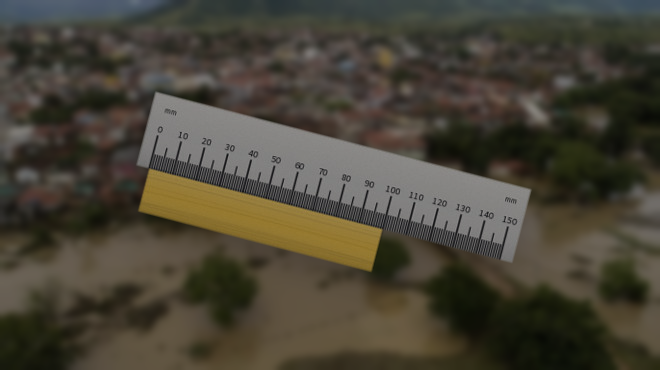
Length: 100,mm
